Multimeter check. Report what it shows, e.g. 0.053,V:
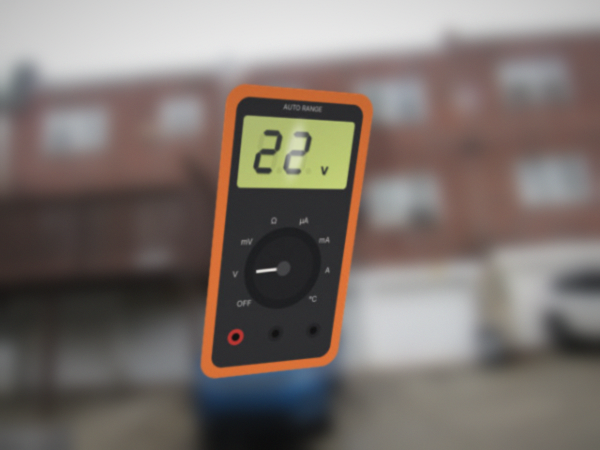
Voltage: 22,V
